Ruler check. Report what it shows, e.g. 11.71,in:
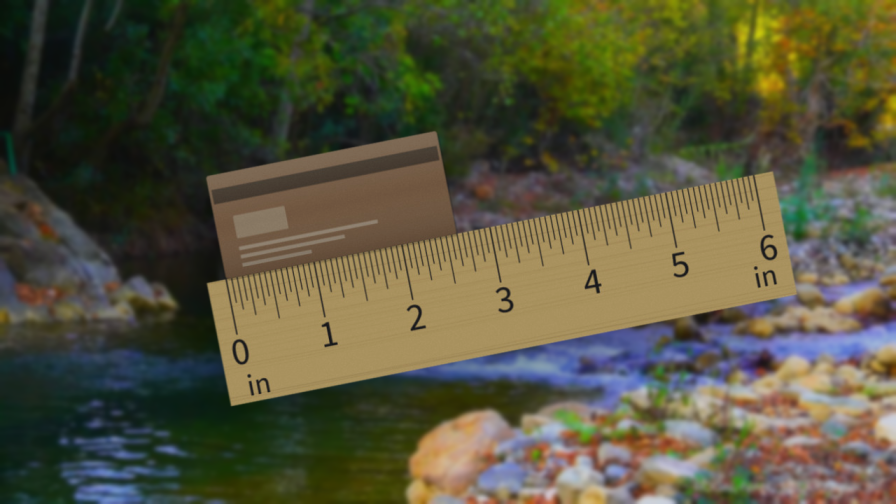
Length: 2.625,in
